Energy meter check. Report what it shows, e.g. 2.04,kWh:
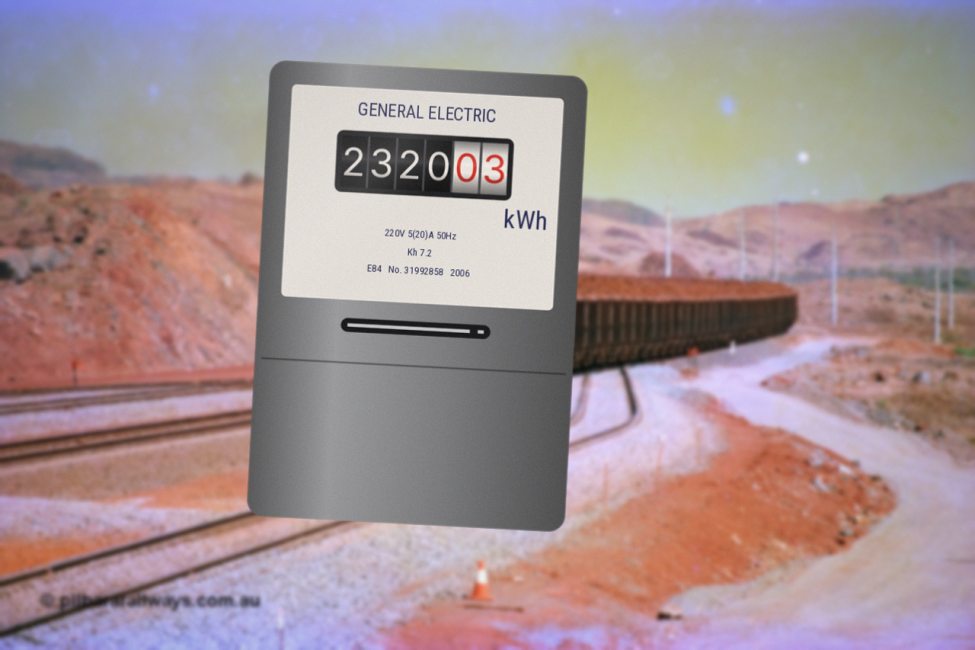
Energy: 2320.03,kWh
